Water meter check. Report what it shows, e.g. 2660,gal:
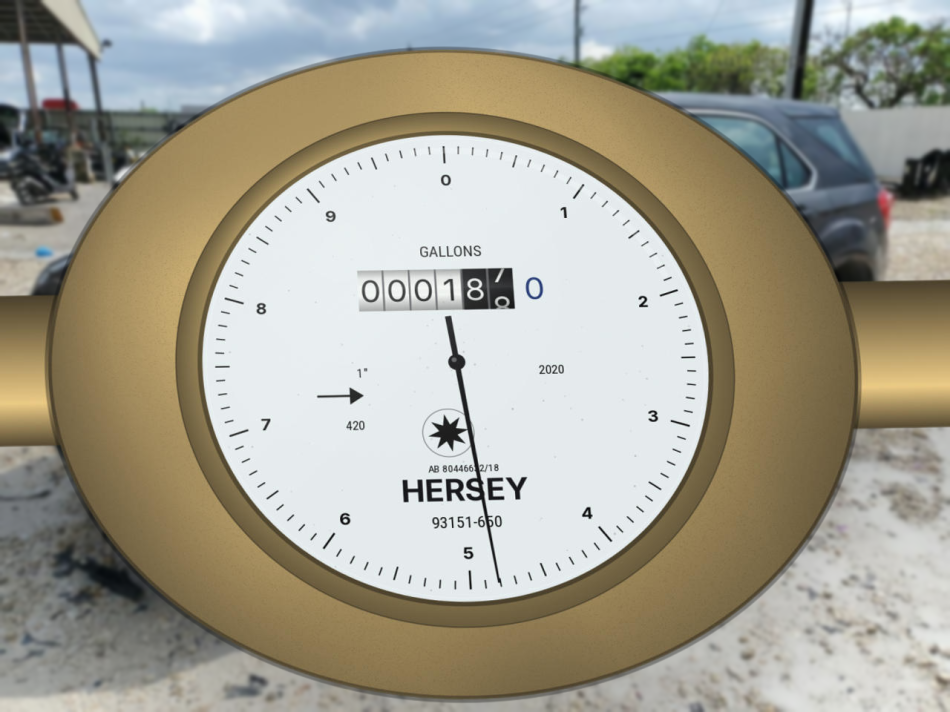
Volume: 1874.8,gal
